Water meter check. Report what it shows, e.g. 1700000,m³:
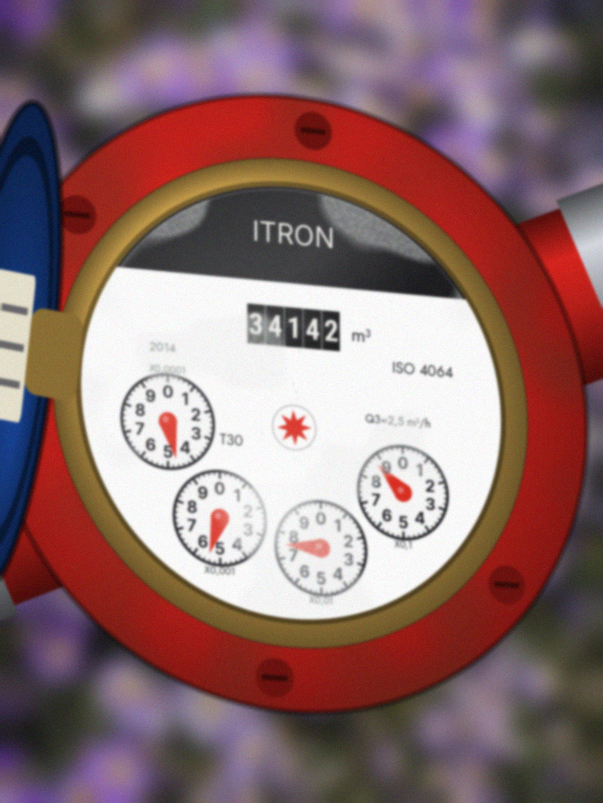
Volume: 34142.8754,m³
